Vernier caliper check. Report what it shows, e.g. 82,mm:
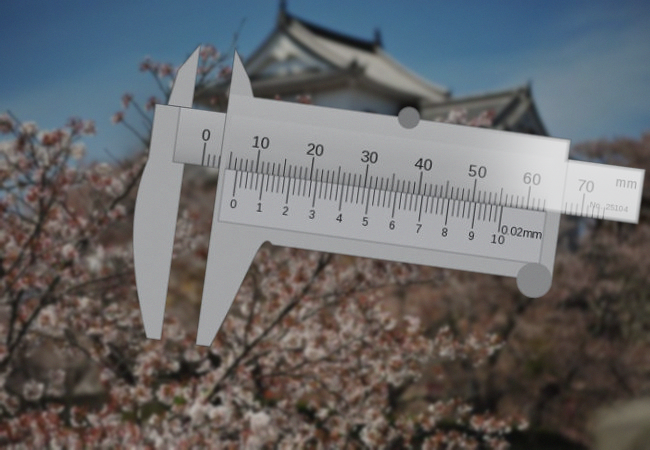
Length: 6.4,mm
